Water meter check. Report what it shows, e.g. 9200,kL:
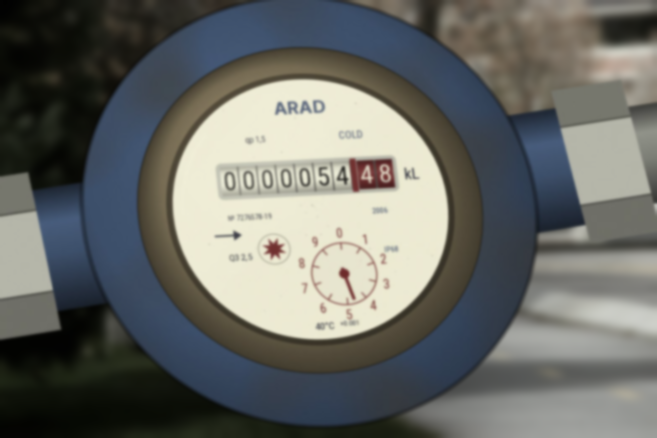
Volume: 54.484,kL
